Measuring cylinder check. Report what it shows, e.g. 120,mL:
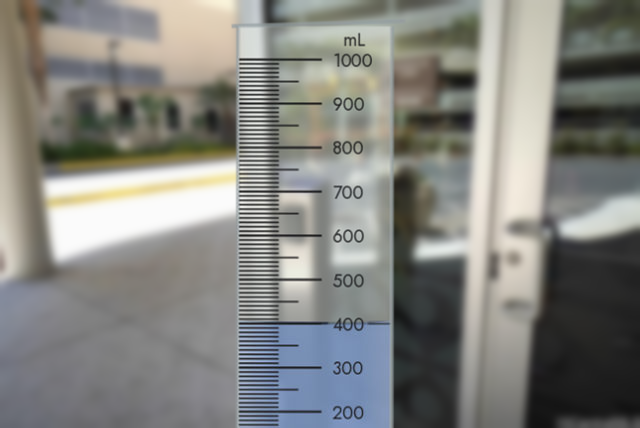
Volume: 400,mL
